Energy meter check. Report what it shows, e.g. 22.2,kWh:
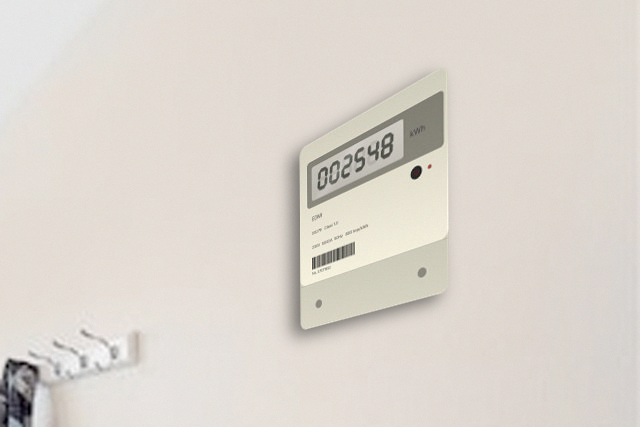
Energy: 2548,kWh
